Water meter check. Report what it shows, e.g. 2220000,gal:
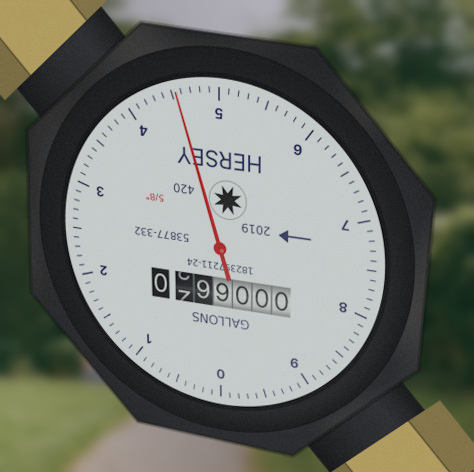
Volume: 6624.5,gal
